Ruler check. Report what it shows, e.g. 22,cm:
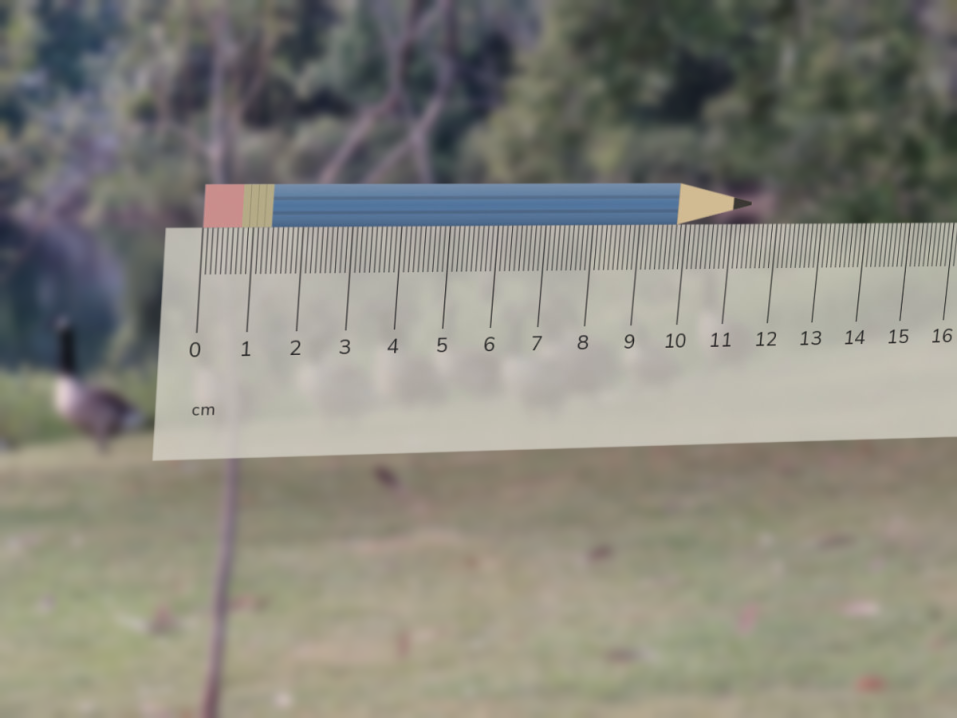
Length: 11.4,cm
